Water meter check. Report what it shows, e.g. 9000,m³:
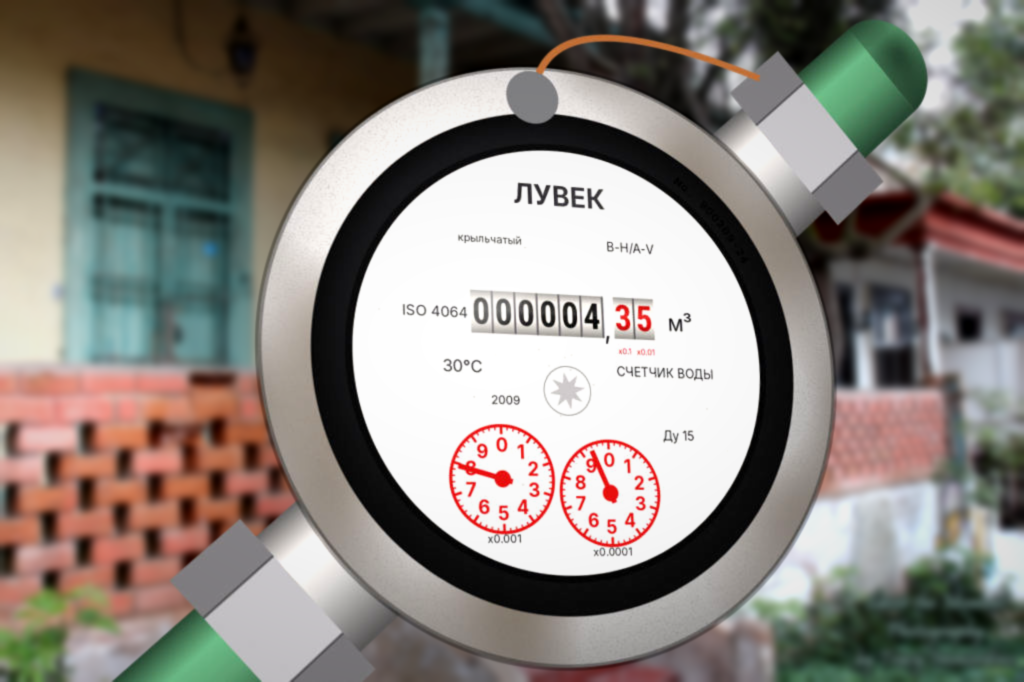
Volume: 4.3579,m³
